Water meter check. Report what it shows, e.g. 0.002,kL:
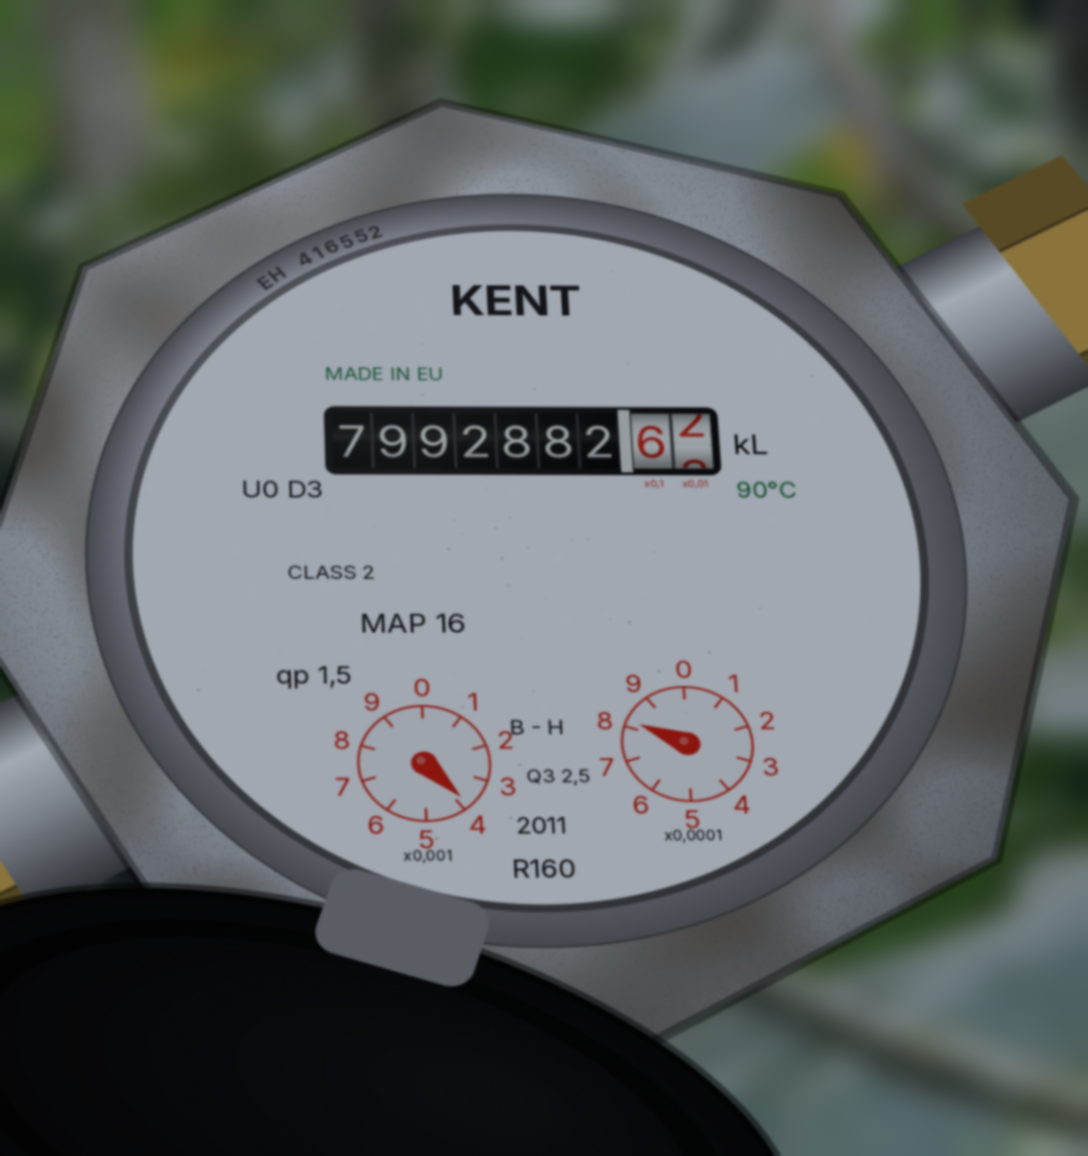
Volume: 7992882.6238,kL
